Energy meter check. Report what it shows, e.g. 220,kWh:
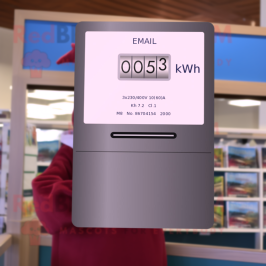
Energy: 53,kWh
